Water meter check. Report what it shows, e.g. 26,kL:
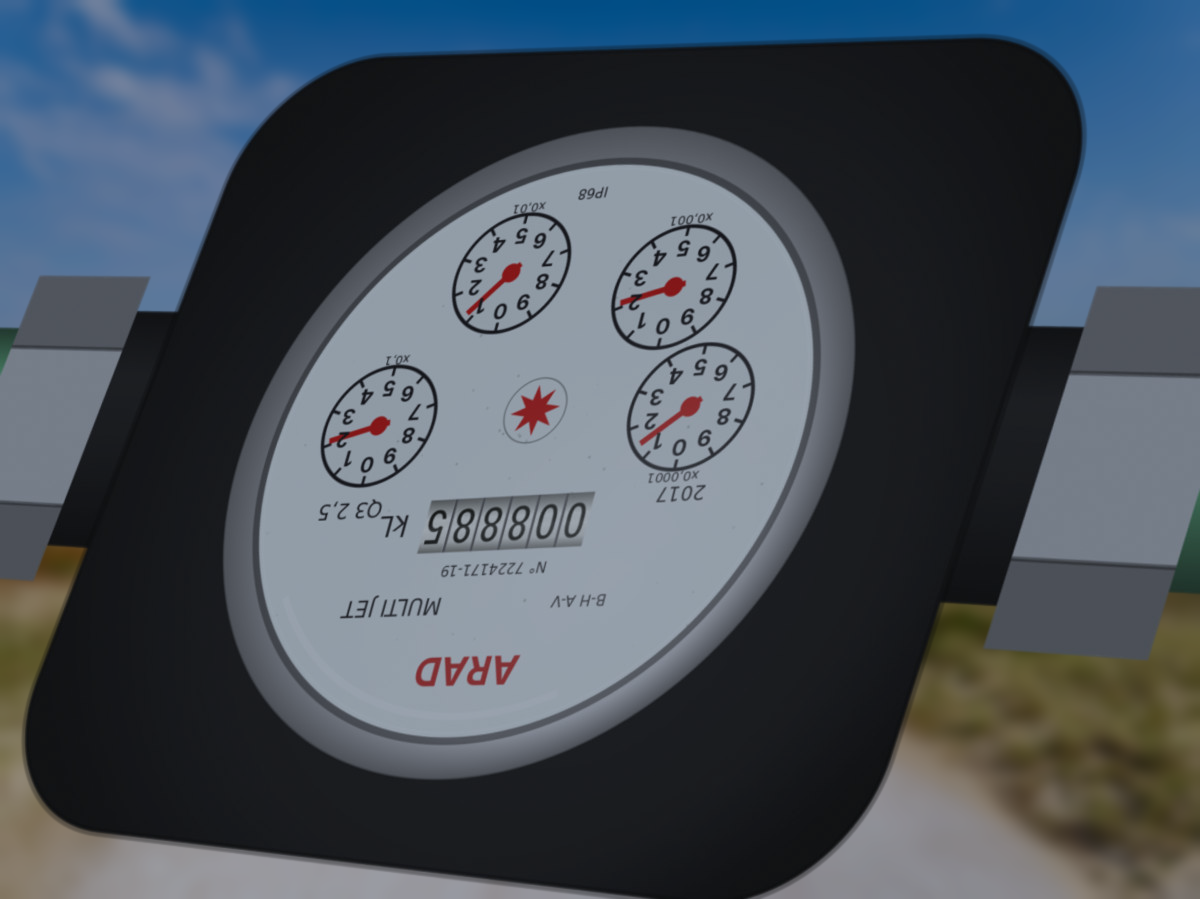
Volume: 8885.2121,kL
